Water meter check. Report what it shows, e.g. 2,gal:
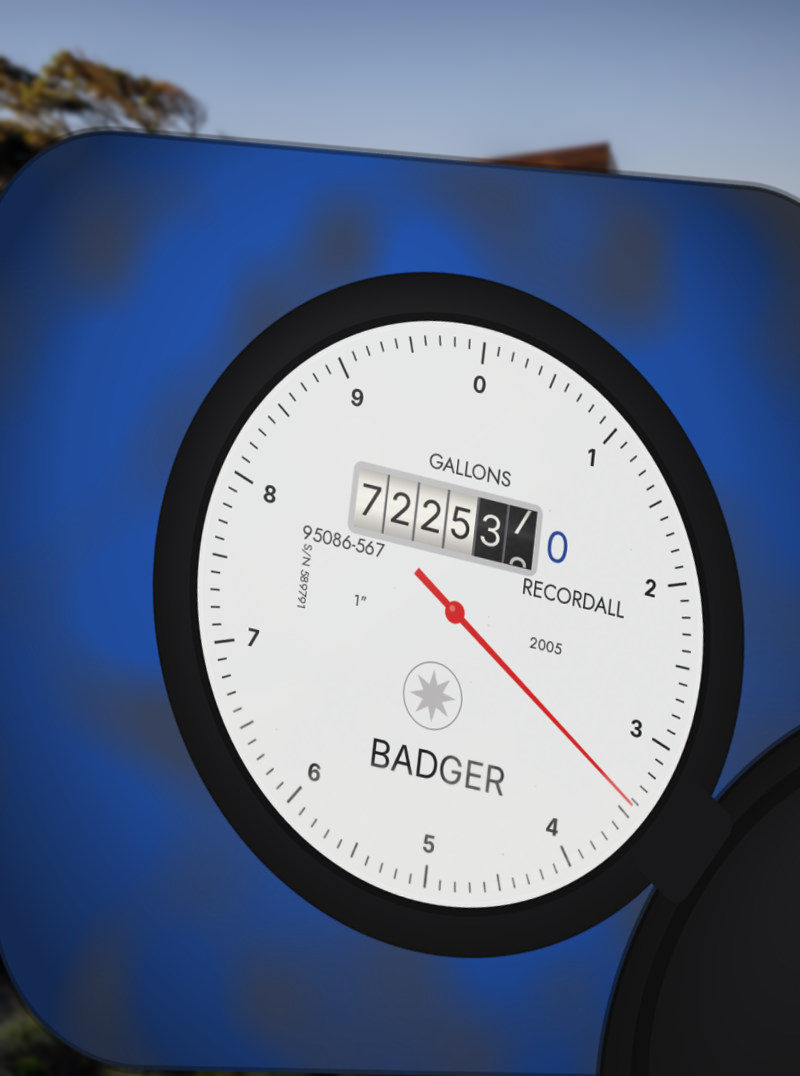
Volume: 7225373.4,gal
